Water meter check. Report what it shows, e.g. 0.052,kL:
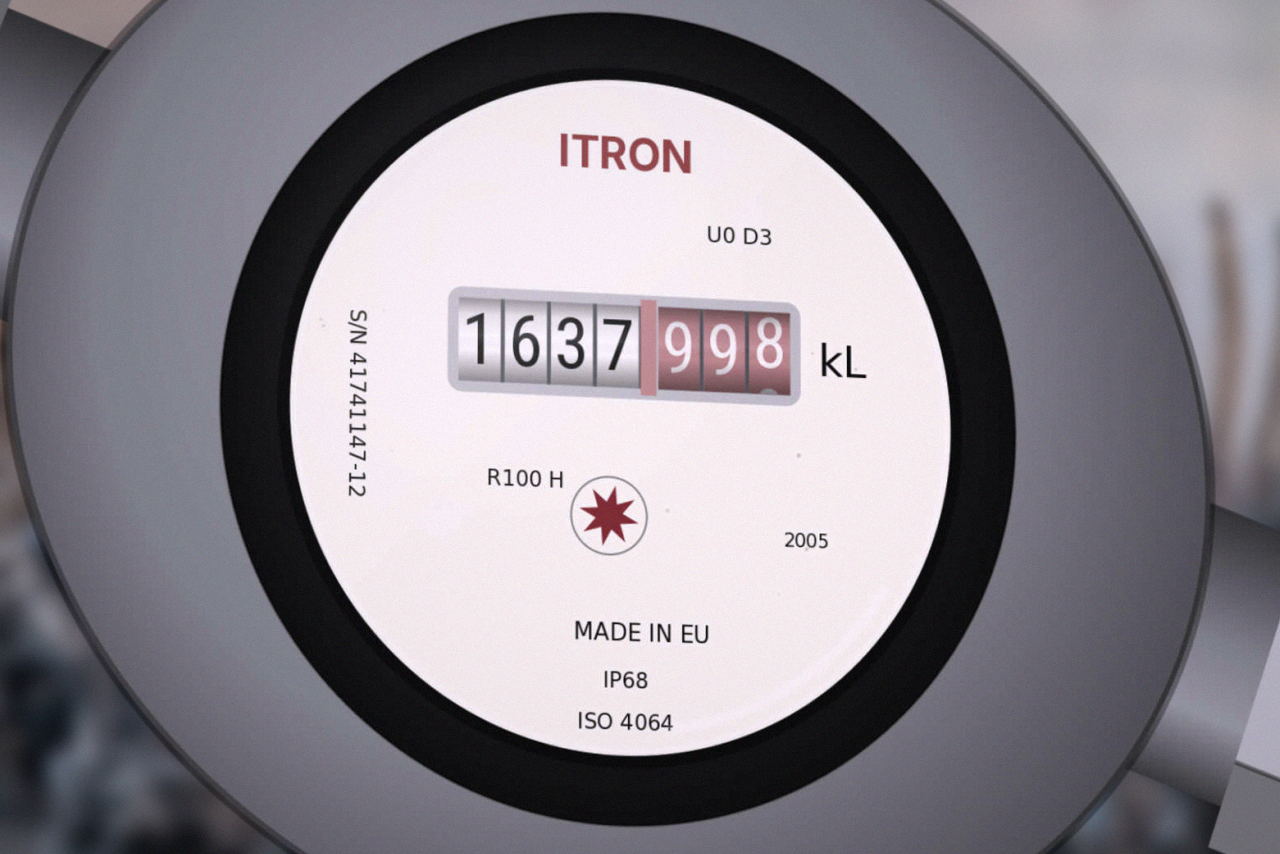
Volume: 1637.998,kL
